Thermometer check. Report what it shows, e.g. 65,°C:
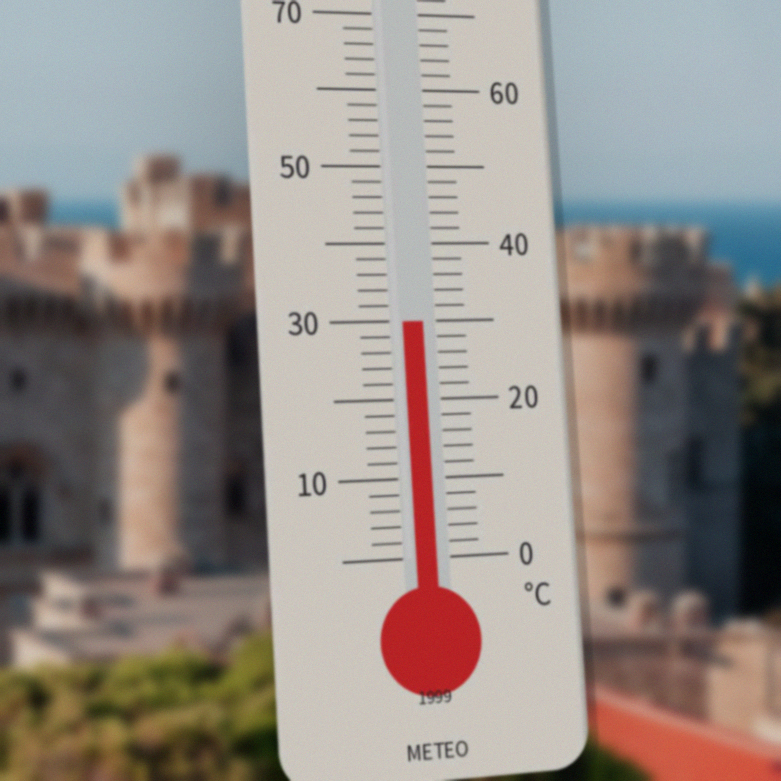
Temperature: 30,°C
